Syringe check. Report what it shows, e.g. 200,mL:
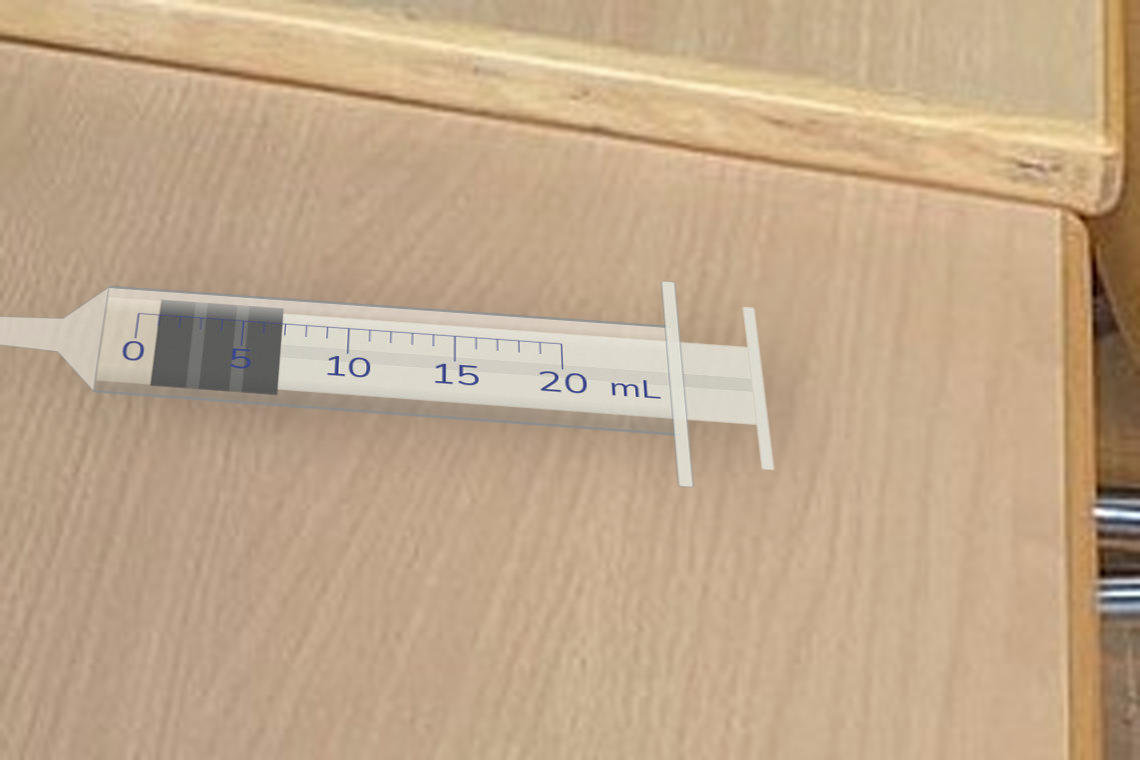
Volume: 1,mL
